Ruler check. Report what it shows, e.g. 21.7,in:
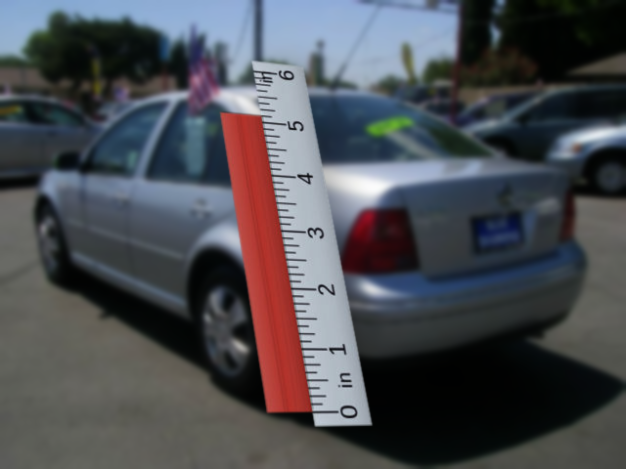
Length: 5.125,in
